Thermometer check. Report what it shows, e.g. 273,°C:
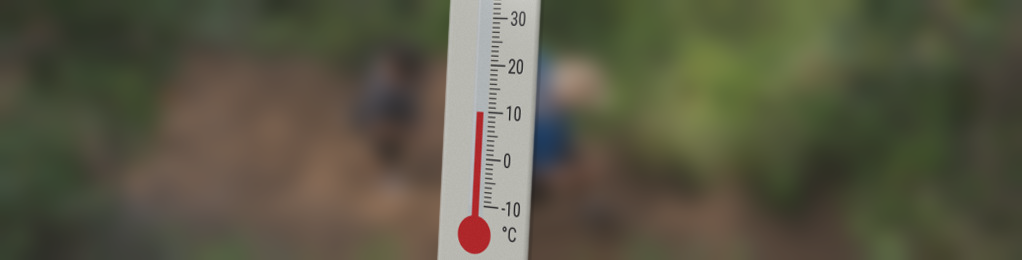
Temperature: 10,°C
